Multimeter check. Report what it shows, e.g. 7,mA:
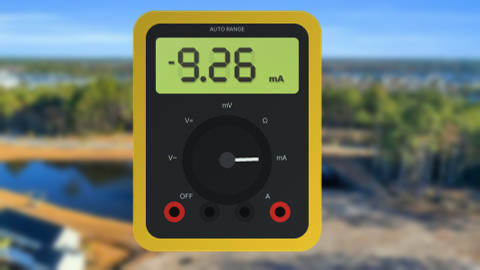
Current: -9.26,mA
